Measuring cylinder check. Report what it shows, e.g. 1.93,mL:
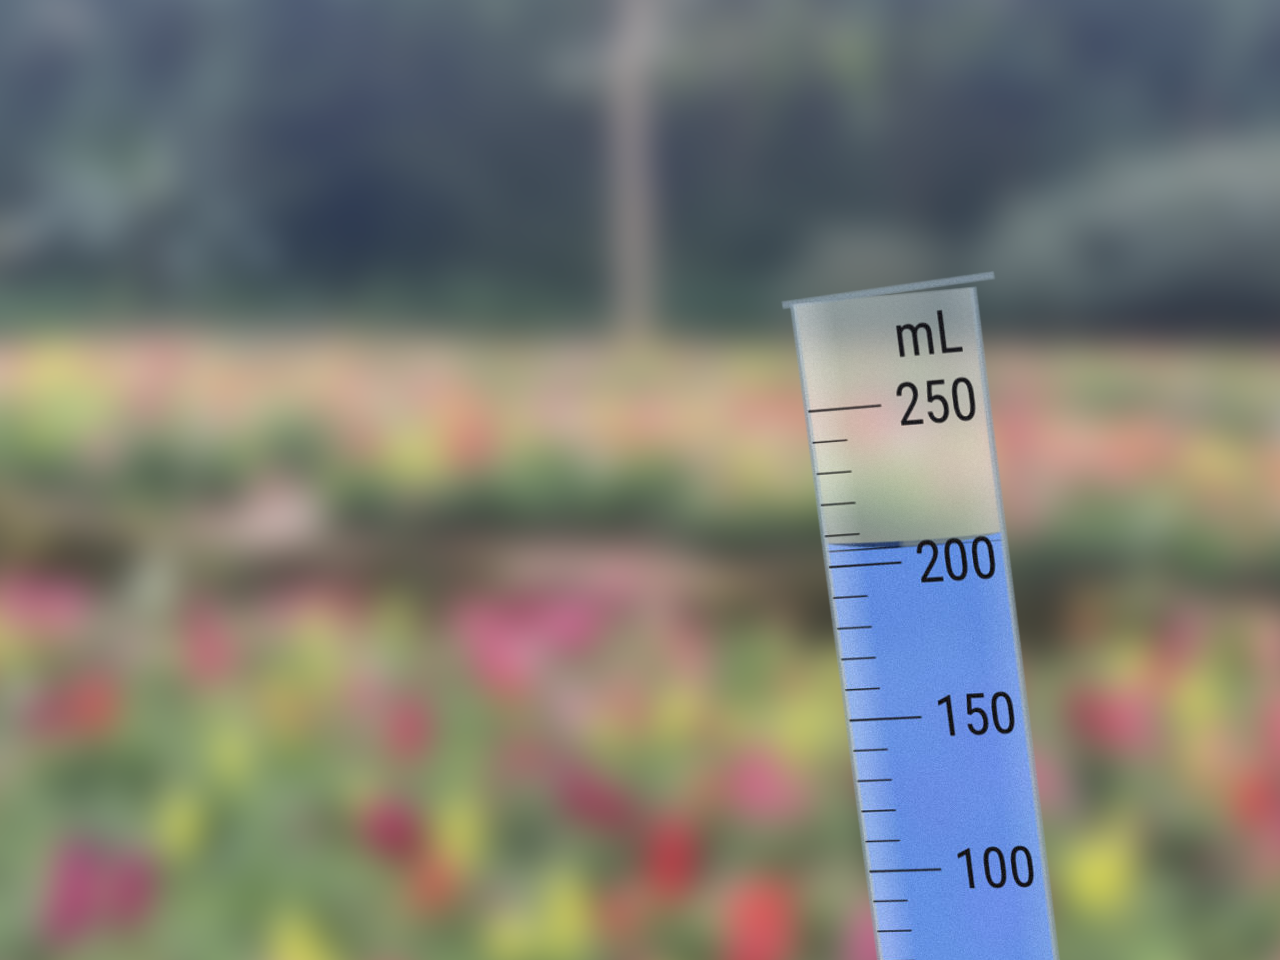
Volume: 205,mL
